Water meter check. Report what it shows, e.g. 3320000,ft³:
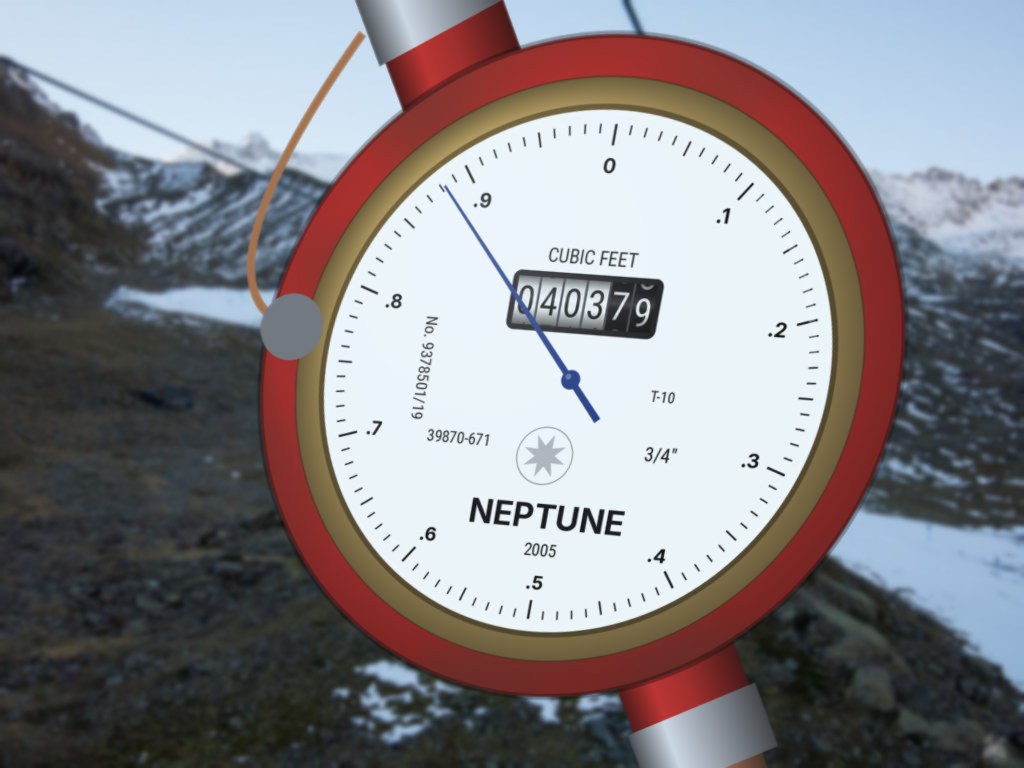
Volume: 40378.88,ft³
